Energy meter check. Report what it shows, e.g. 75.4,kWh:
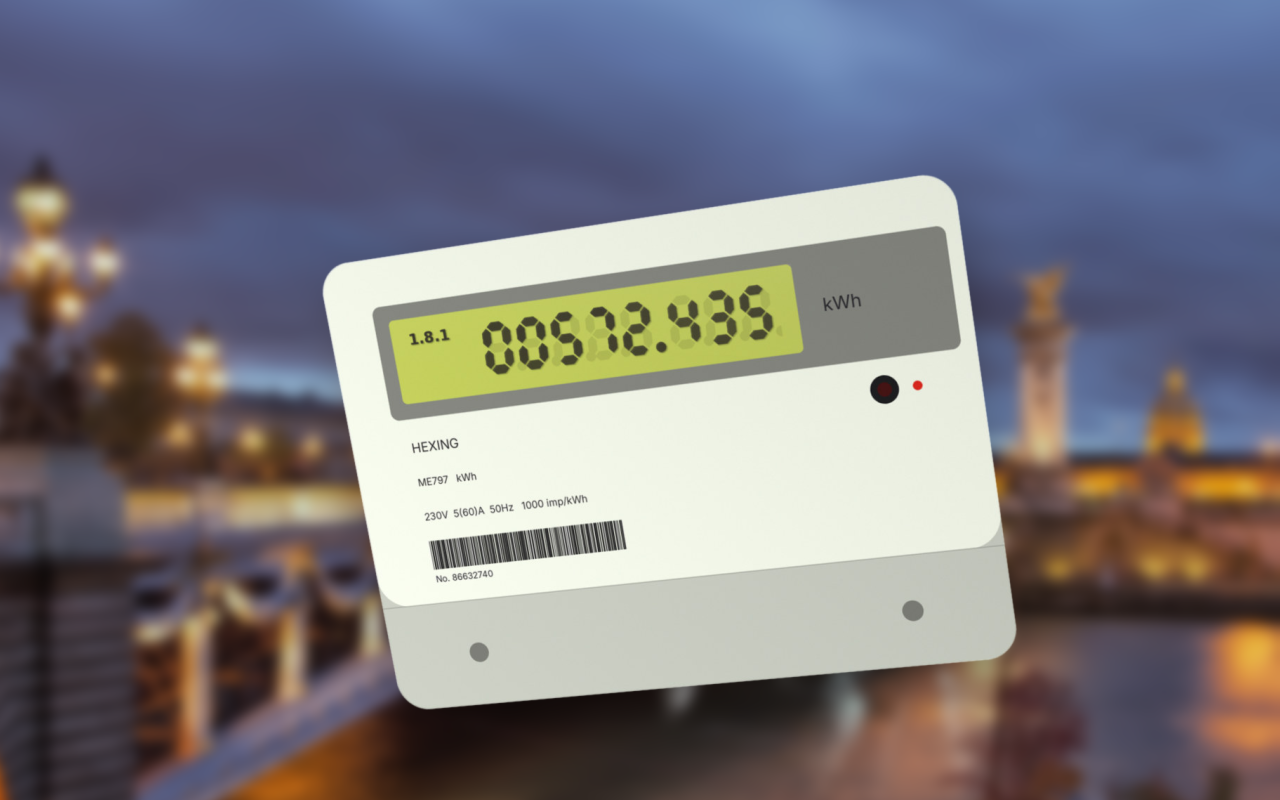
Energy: 572.435,kWh
